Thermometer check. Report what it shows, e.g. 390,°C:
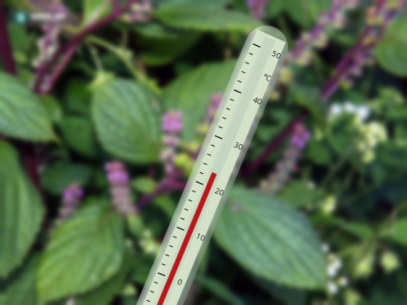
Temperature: 23,°C
